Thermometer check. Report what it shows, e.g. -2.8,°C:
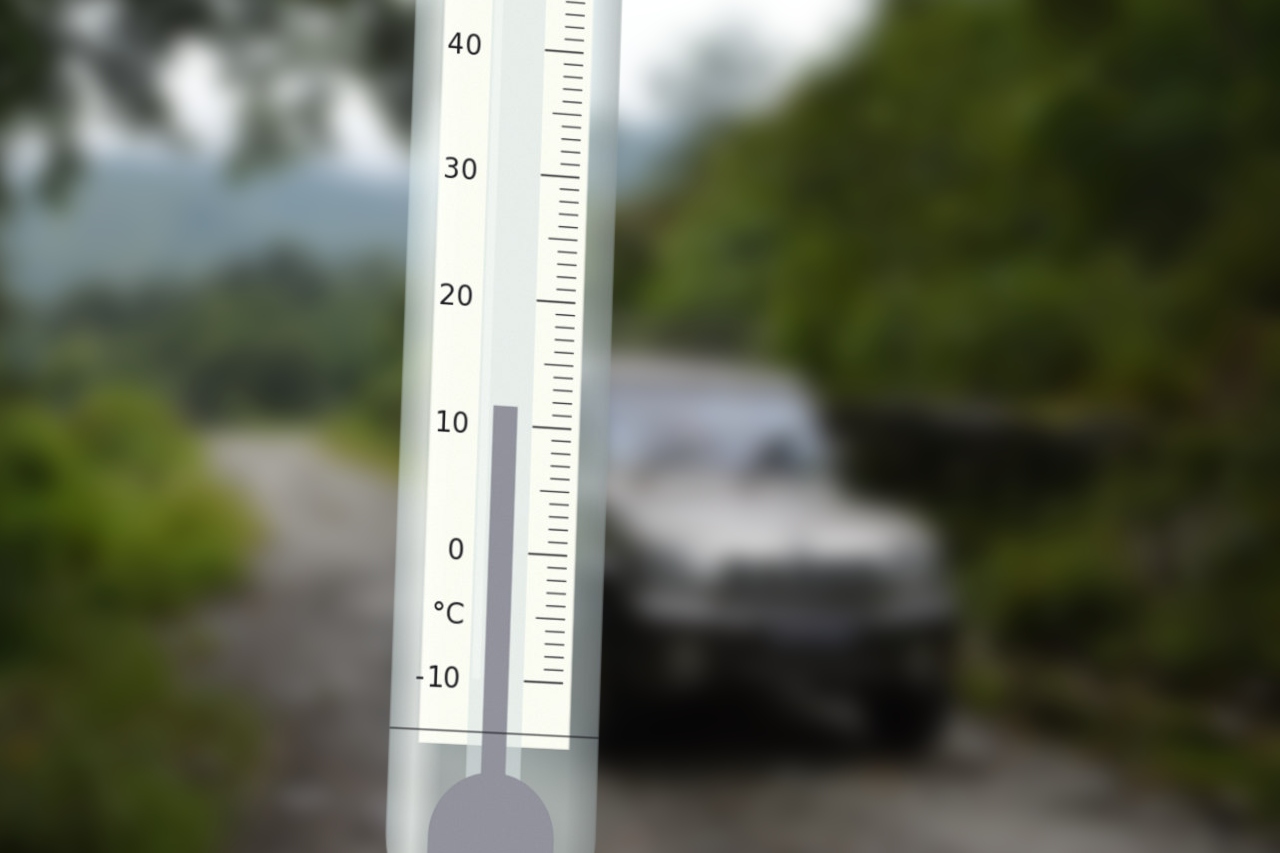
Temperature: 11.5,°C
